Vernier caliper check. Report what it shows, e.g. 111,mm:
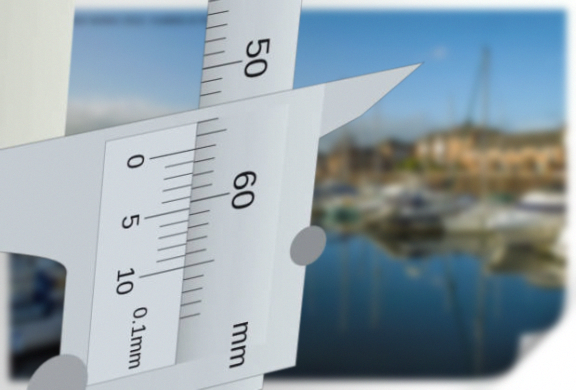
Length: 56.0,mm
